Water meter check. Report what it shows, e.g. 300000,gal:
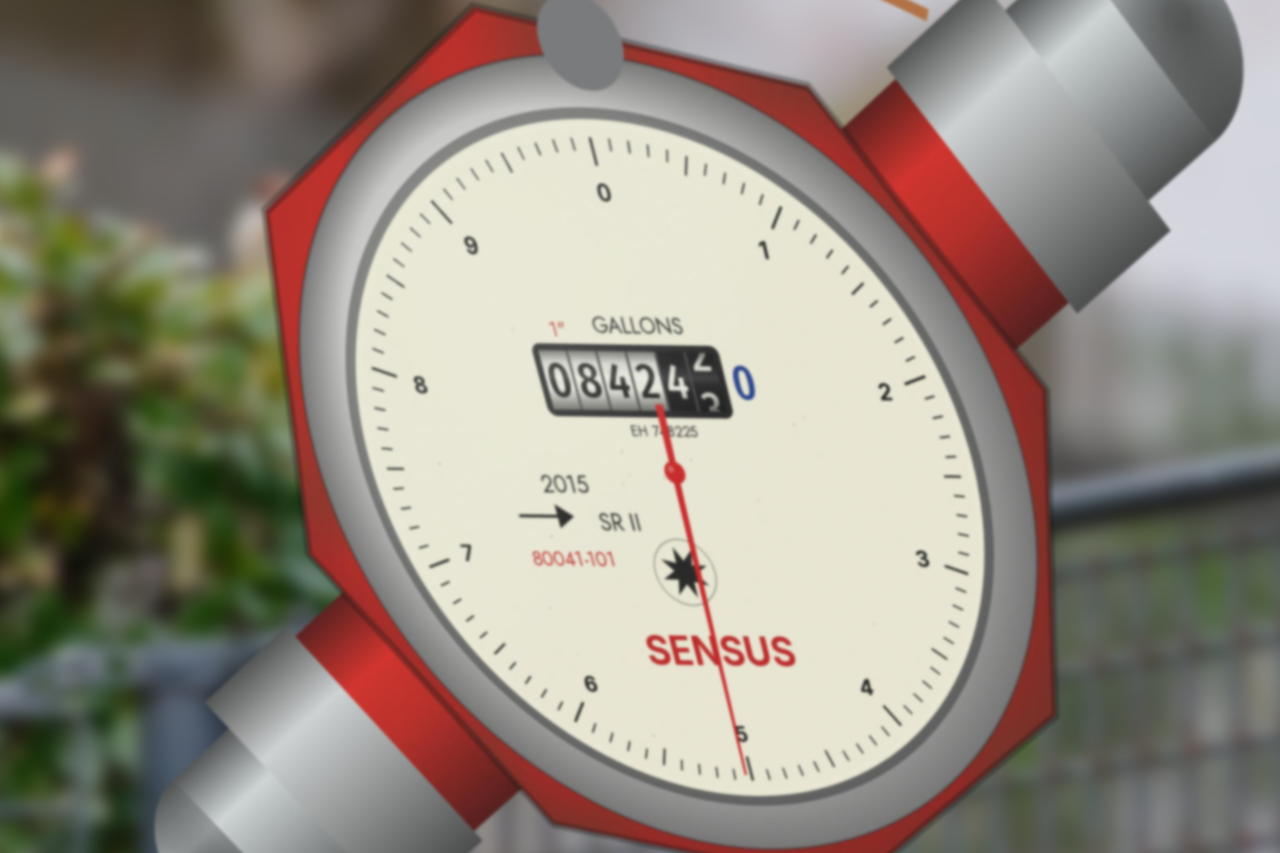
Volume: 842425.0,gal
